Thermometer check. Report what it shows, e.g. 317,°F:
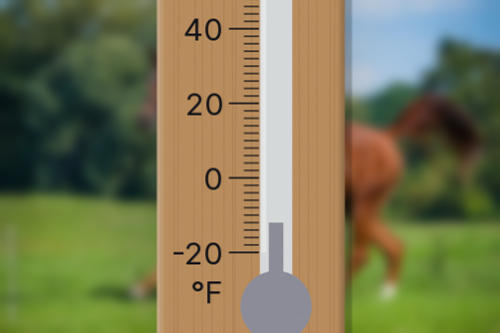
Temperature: -12,°F
